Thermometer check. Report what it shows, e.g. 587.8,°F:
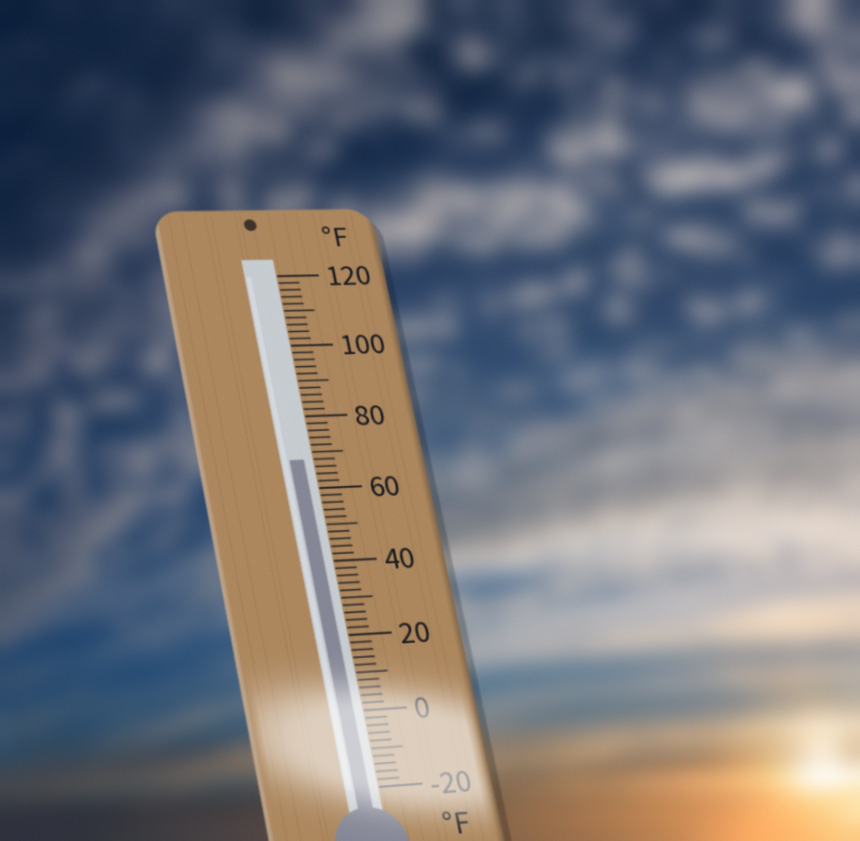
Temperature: 68,°F
